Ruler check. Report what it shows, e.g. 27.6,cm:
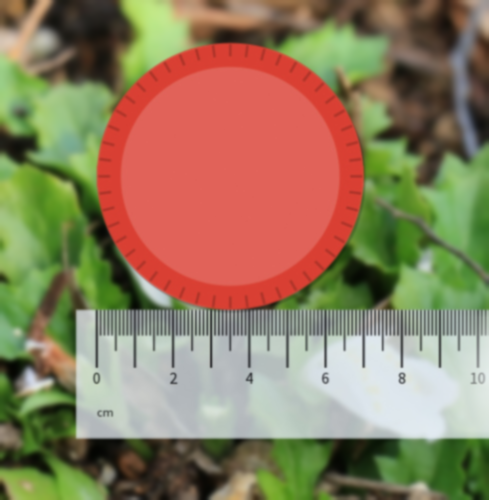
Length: 7,cm
